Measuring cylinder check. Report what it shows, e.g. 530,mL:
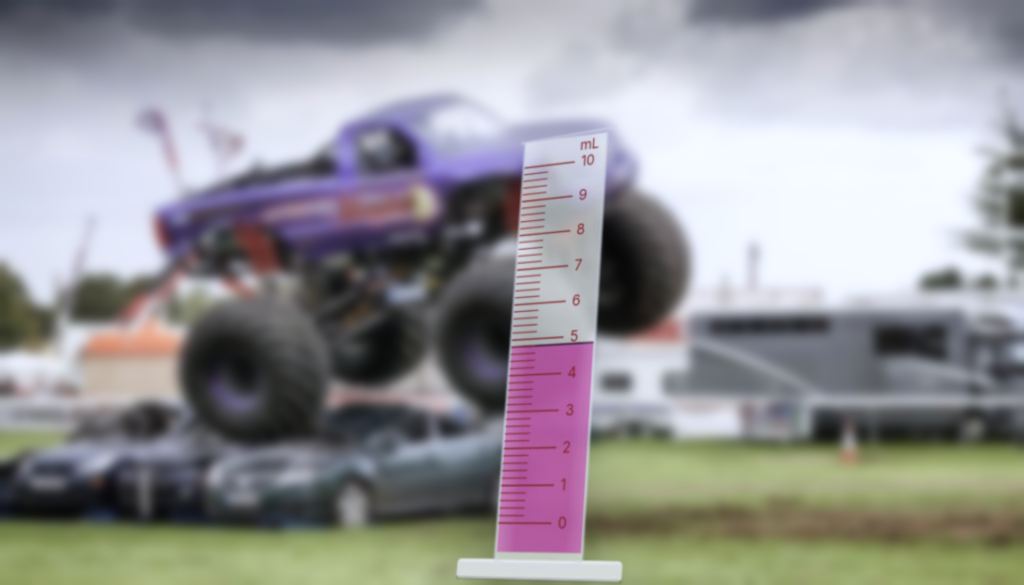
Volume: 4.8,mL
